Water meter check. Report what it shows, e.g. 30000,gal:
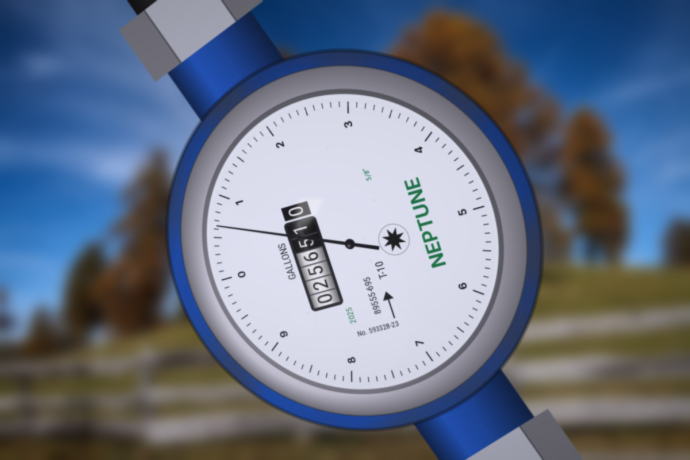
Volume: 256510.6,gal
